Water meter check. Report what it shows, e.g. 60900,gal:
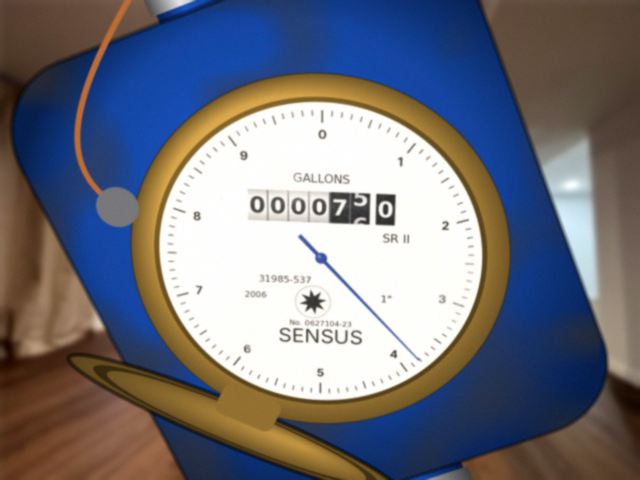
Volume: 753.8,gal
